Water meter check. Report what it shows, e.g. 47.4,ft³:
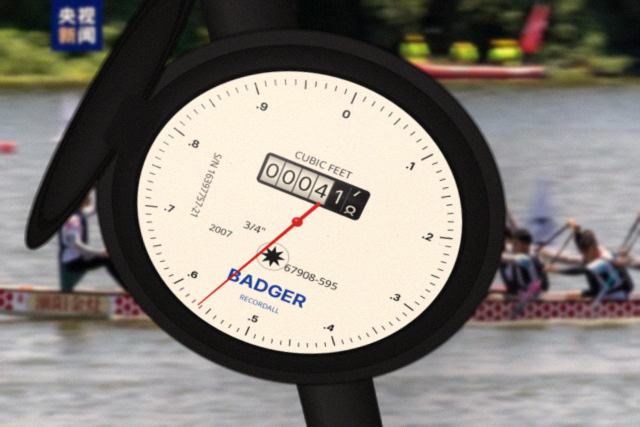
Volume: 417.56,ft³
